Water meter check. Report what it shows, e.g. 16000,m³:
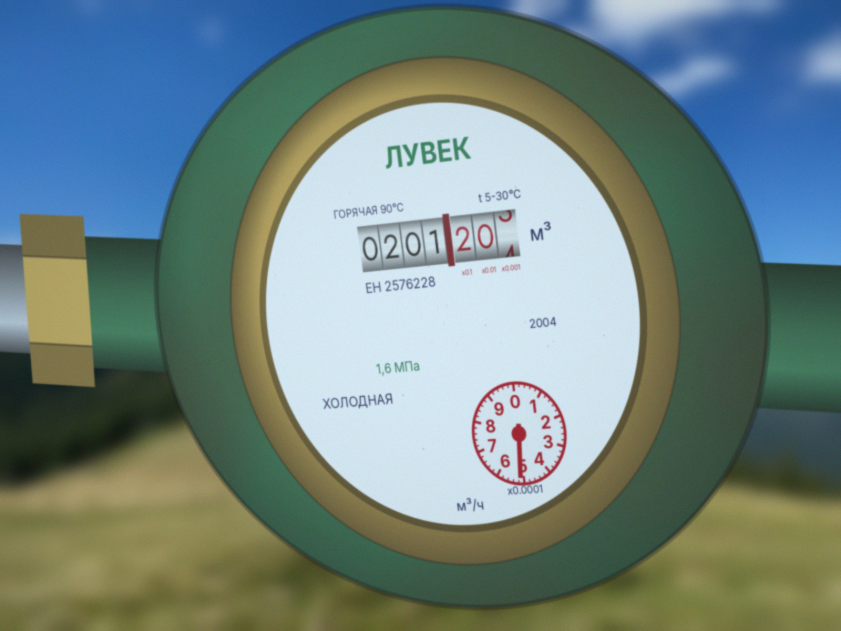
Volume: 201.2035,m³
